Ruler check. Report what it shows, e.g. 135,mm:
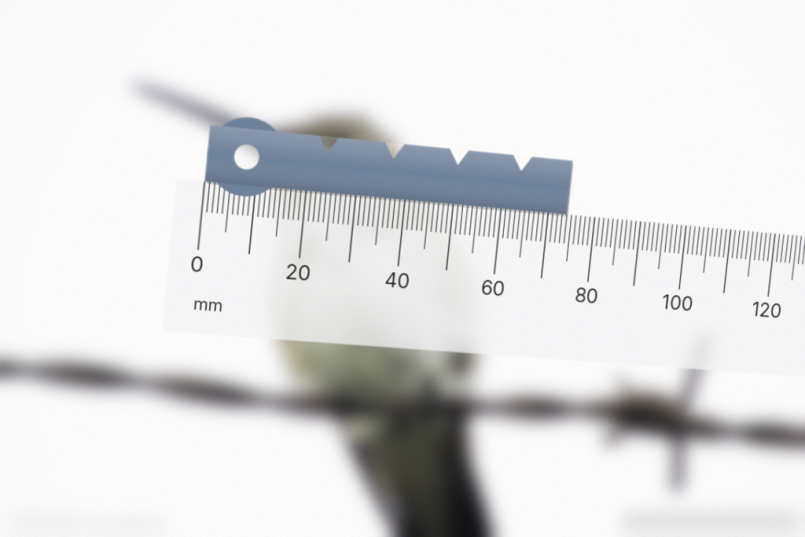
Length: 74,mm
